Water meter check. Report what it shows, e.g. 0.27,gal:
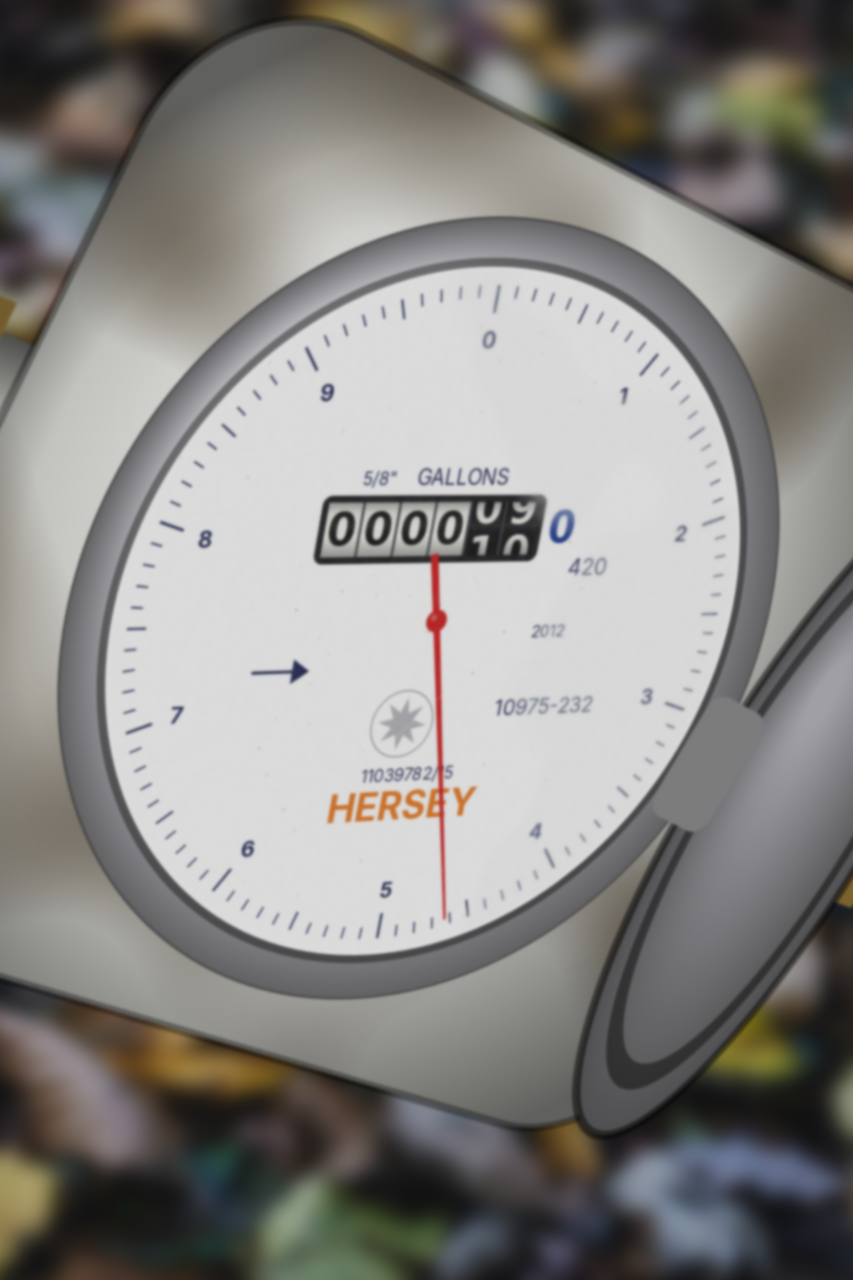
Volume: 94.6,gal
